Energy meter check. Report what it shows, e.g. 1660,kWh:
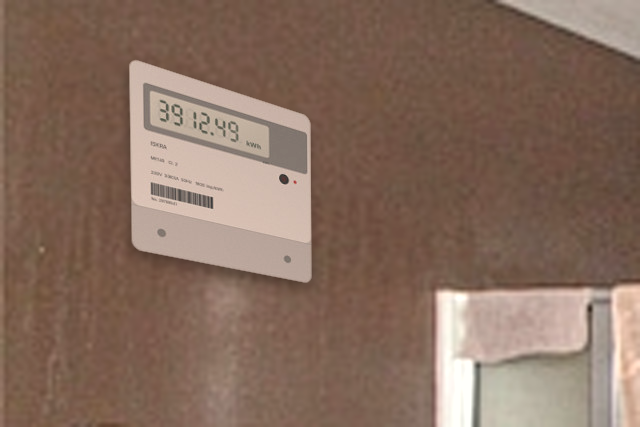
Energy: 3912.49,kWh
